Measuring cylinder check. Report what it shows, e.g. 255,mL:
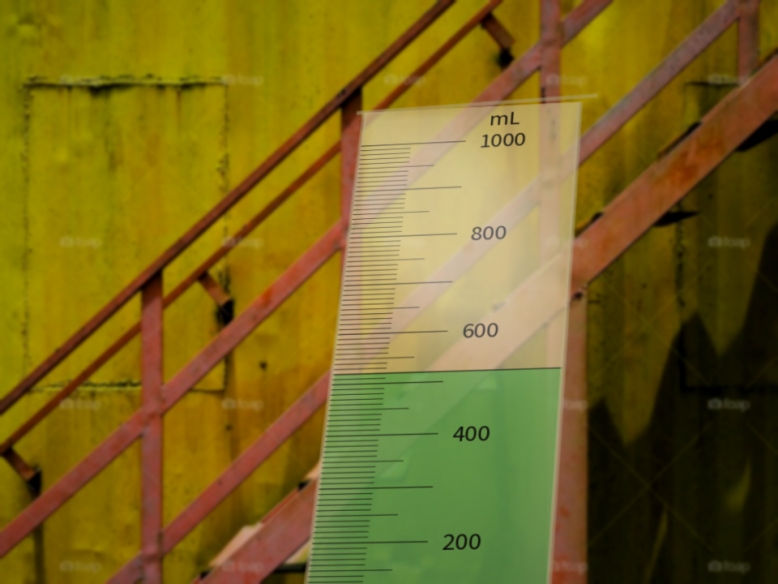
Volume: 520,mL
